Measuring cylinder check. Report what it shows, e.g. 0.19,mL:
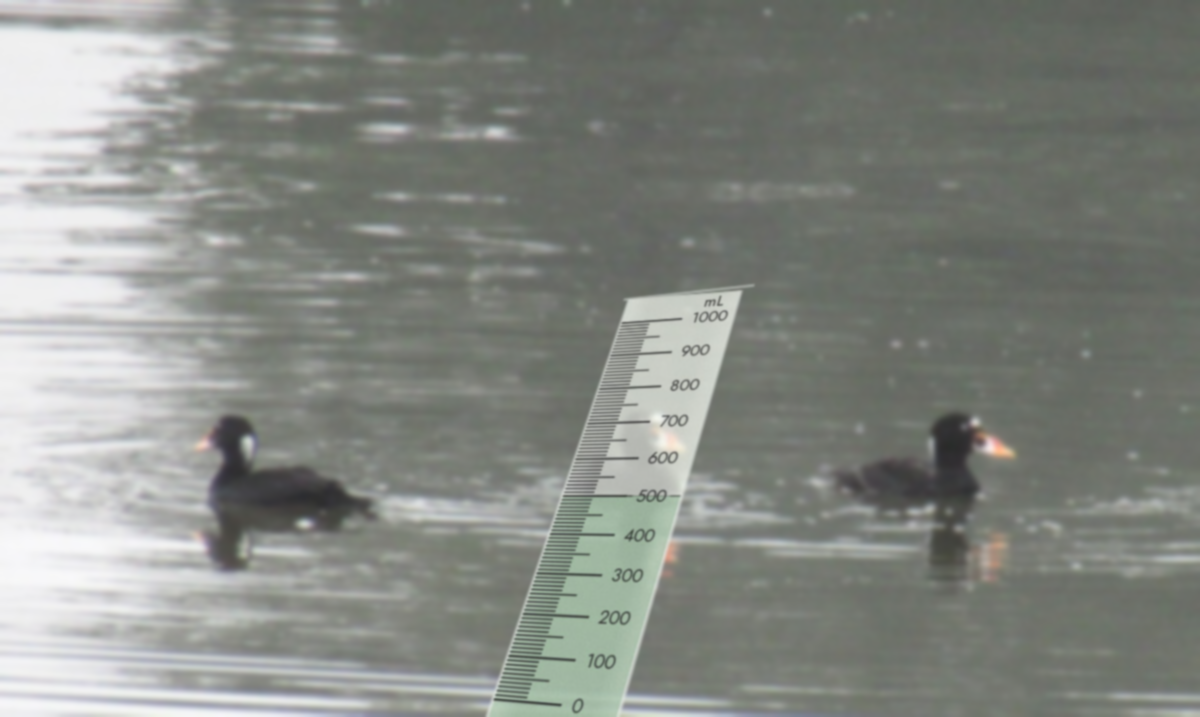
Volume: 500,mL
